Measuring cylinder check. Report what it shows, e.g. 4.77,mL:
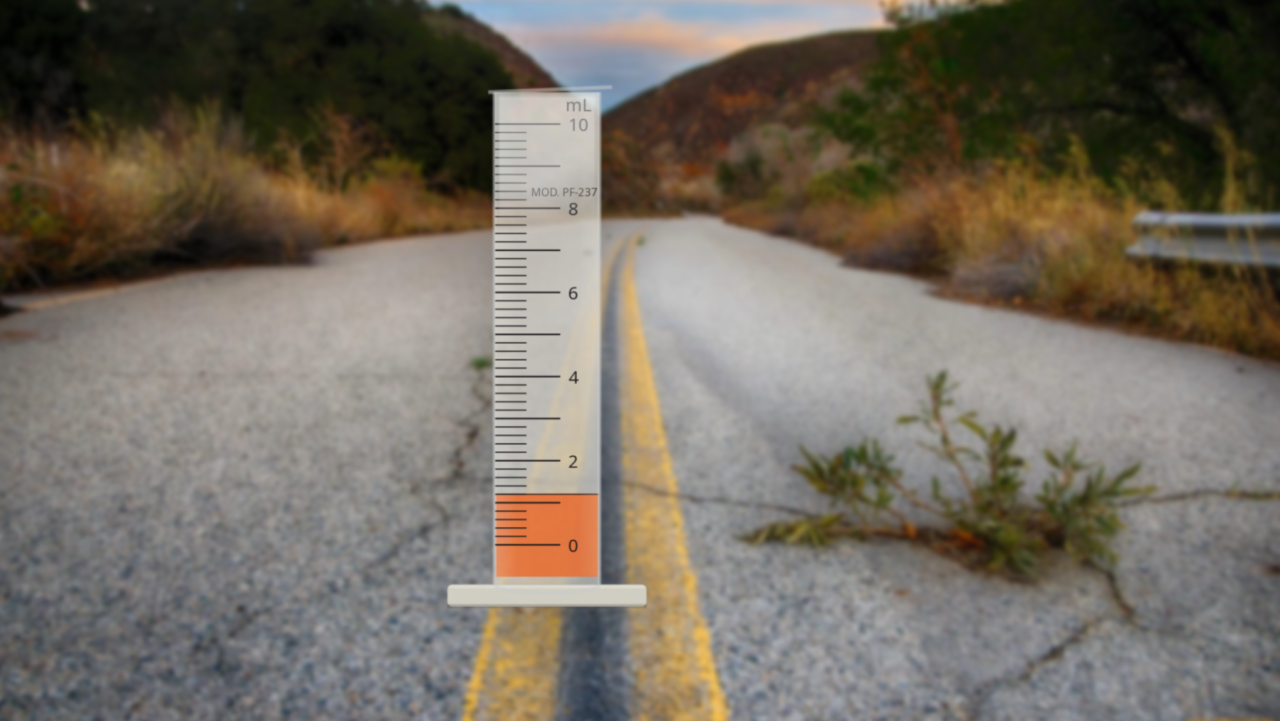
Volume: 1.2,mL
